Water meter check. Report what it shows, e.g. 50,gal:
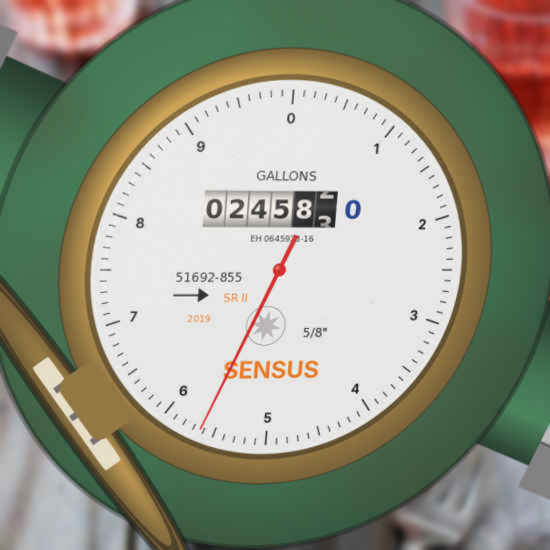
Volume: 245825.6,gal
